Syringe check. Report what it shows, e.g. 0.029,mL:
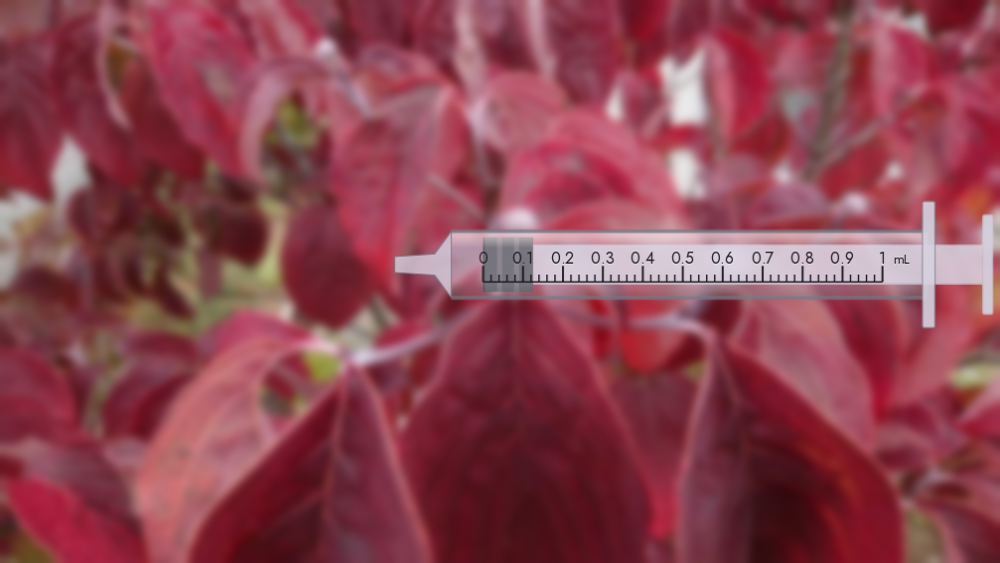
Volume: 0,mL
